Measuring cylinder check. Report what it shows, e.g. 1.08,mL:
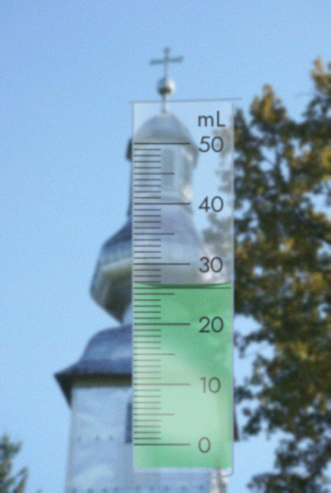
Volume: 26,mL
